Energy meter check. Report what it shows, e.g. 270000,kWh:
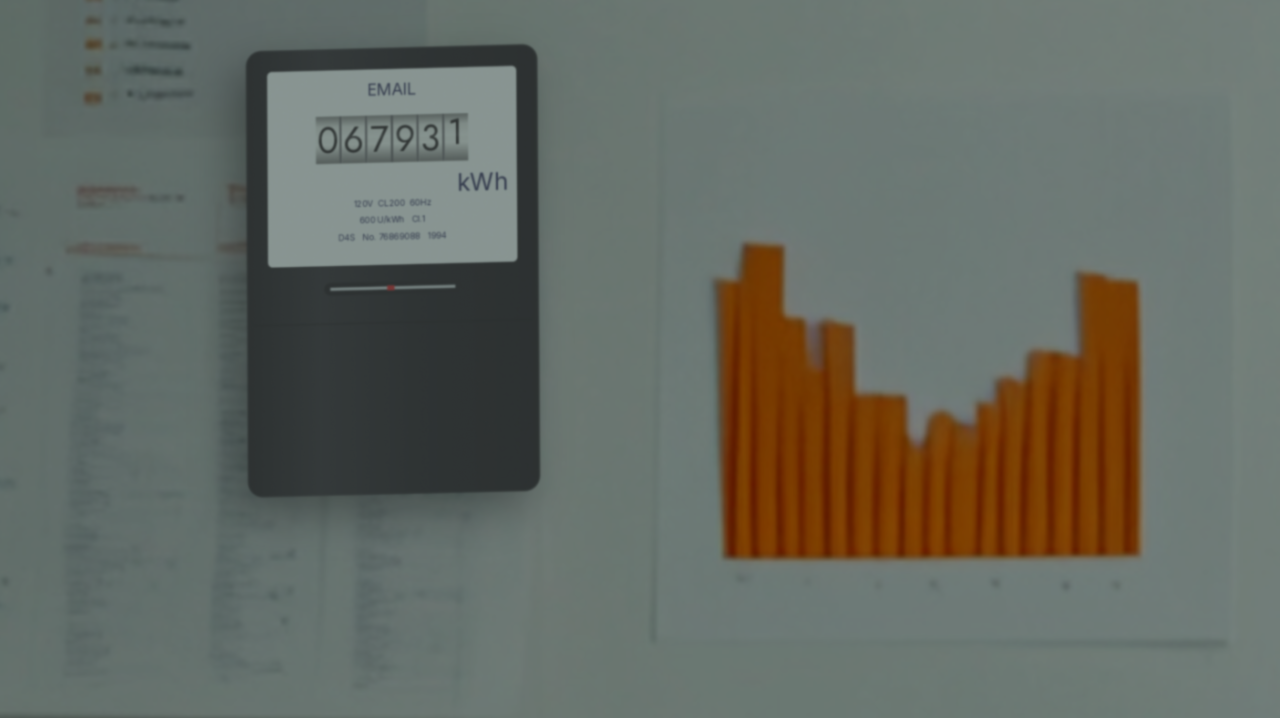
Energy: 67931,kWh
